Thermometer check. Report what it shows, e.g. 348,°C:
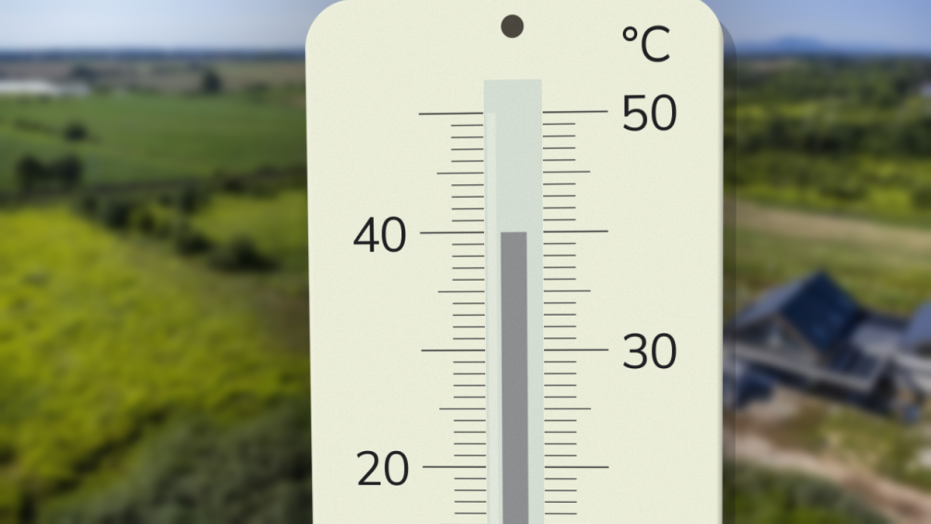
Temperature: 40,°C
